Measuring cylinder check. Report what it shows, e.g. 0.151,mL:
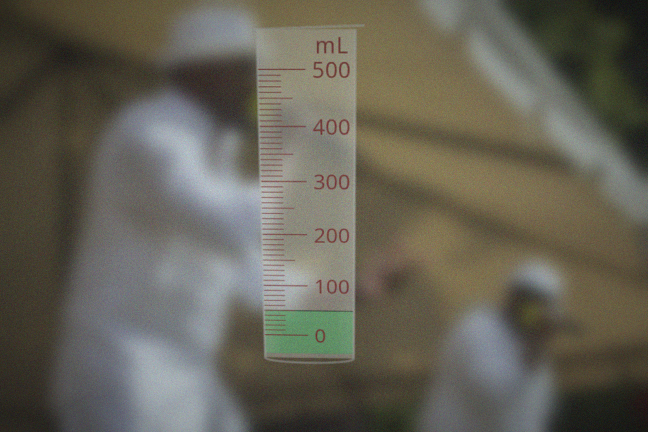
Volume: 50,mL
